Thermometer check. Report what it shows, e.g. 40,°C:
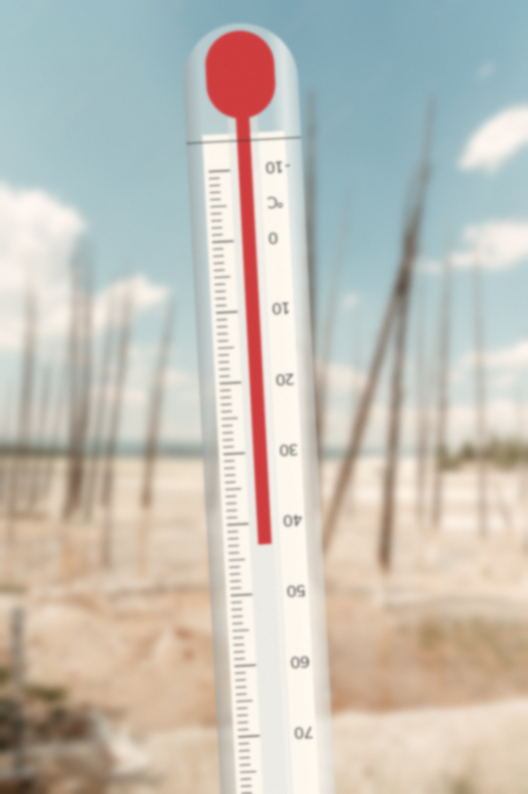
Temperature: 43,°C
